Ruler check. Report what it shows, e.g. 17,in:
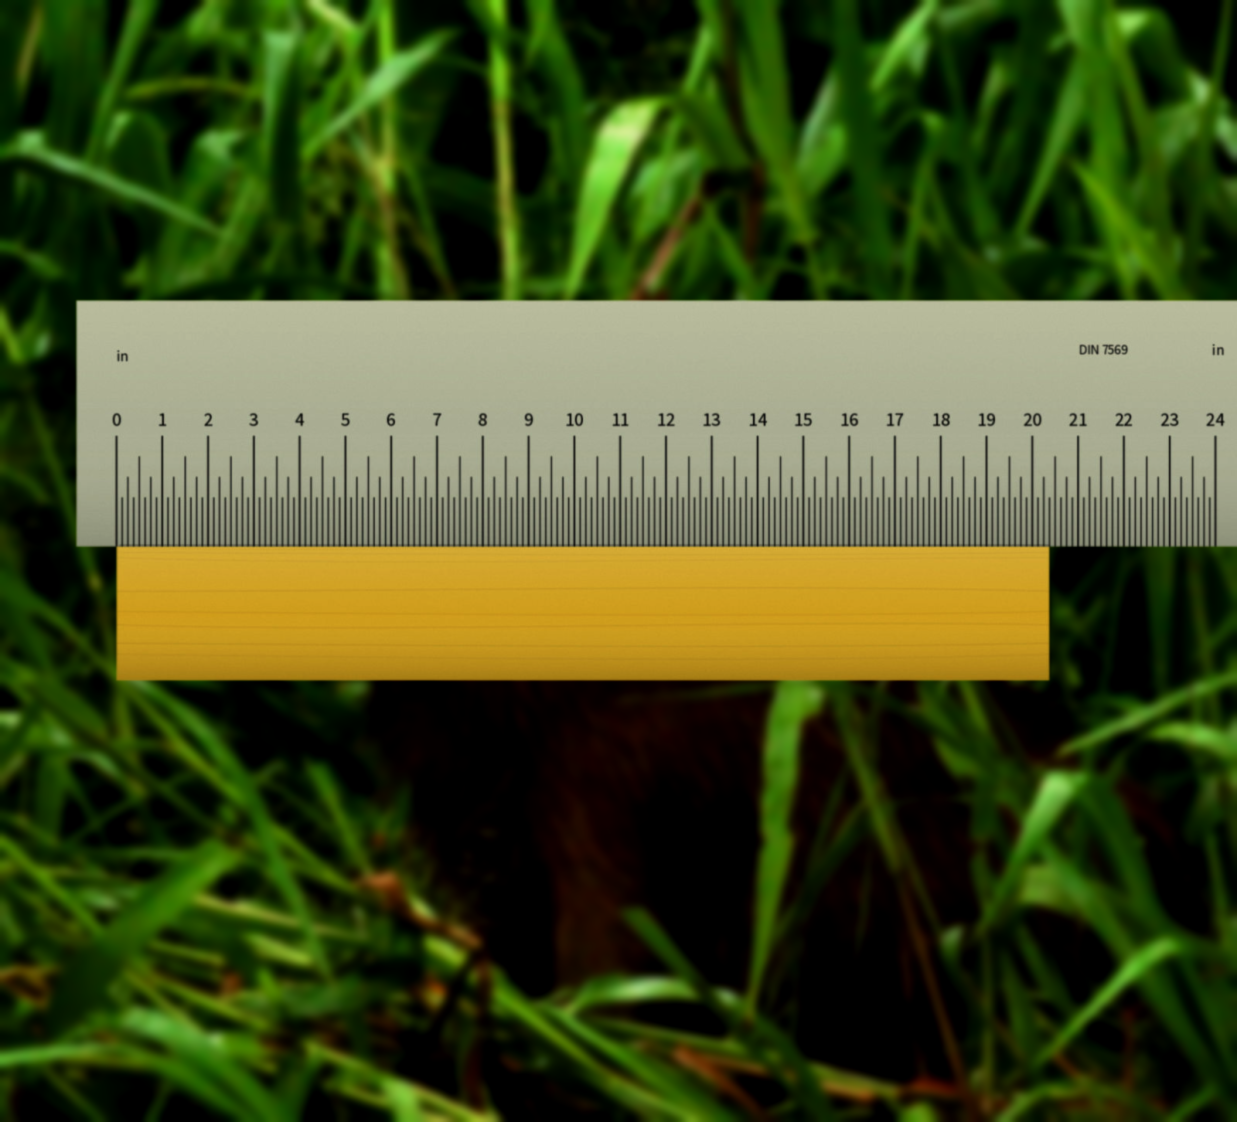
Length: 20.375,in
